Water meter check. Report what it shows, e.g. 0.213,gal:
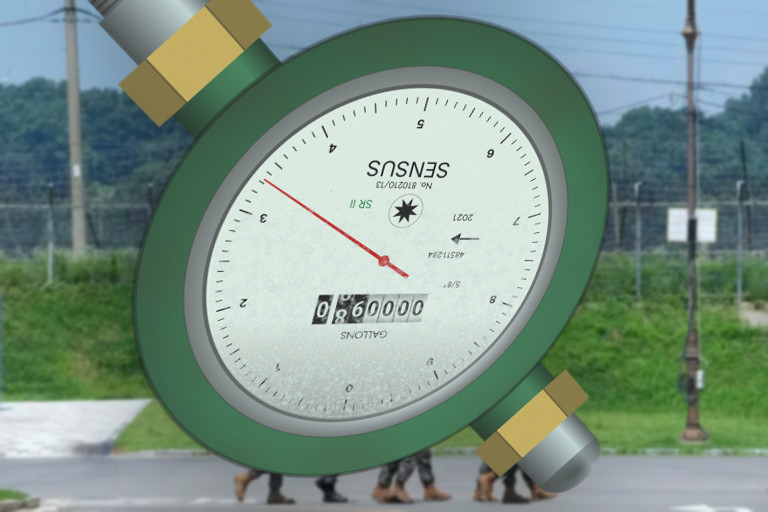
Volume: 983.3,gal
